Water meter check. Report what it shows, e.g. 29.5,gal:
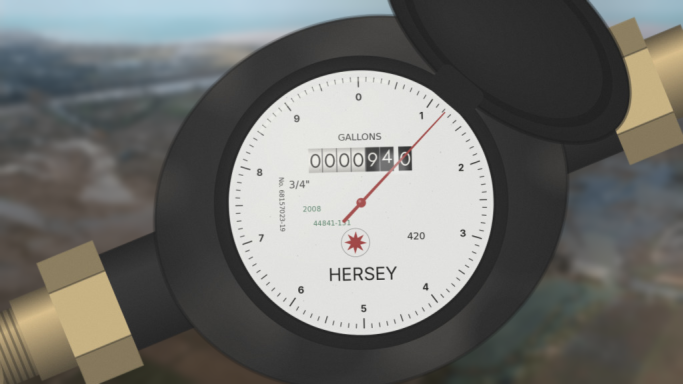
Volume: 941.2,gal
